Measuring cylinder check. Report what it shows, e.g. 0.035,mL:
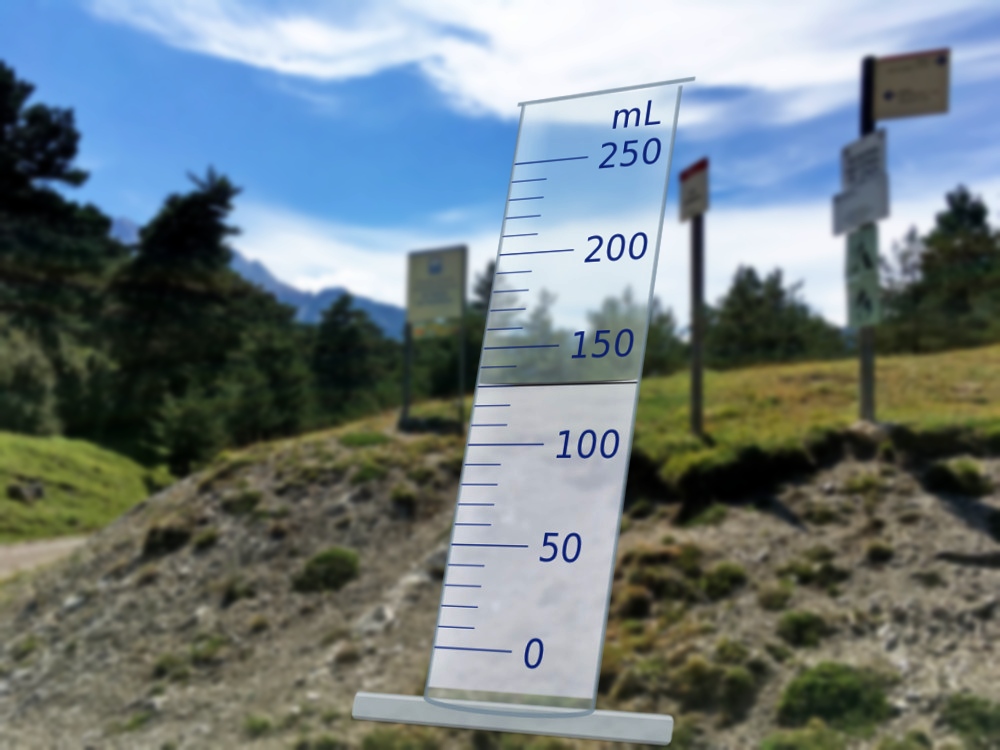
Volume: 130,mL
